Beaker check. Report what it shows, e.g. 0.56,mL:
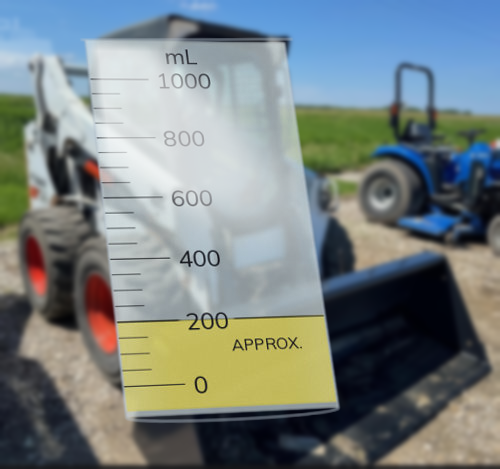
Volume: 200,mL
